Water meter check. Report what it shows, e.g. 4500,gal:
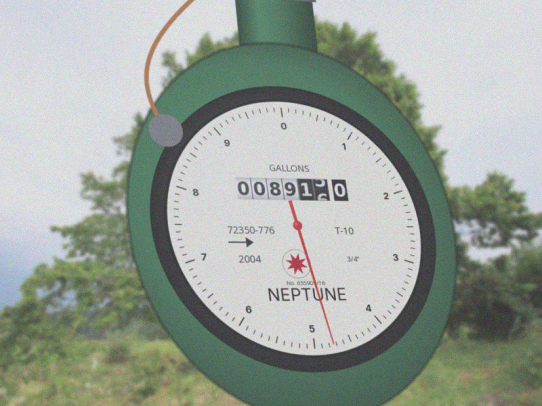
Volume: 89154.7,gal
